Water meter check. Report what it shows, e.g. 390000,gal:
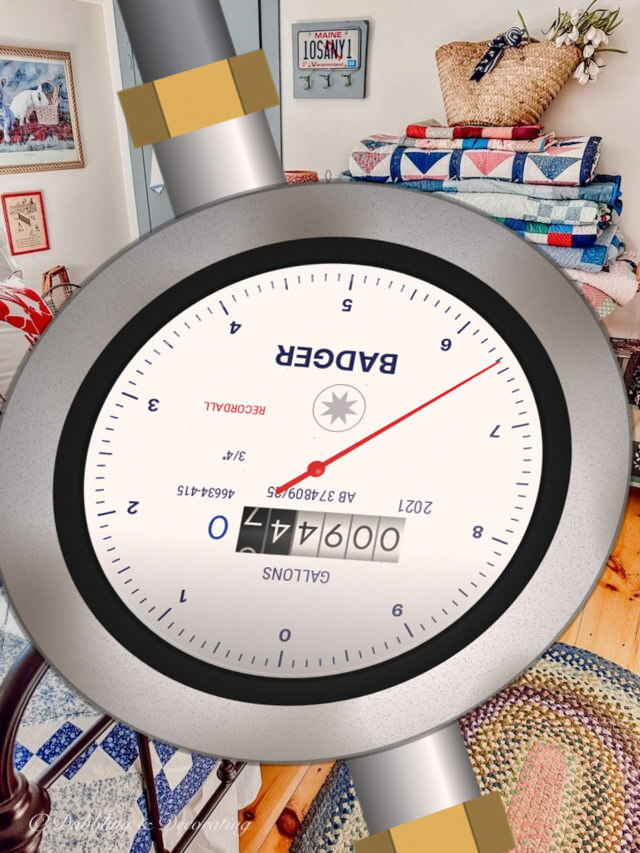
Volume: 94466.4,gal
